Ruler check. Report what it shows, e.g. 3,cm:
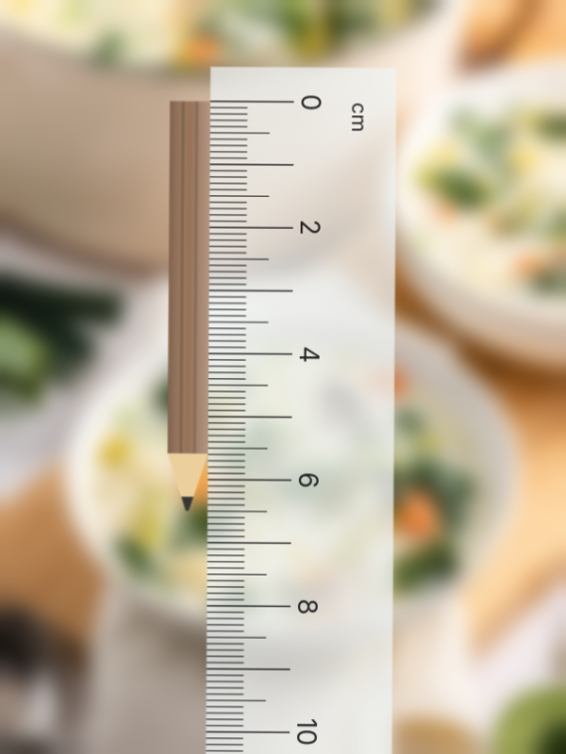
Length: 6.5,cm
